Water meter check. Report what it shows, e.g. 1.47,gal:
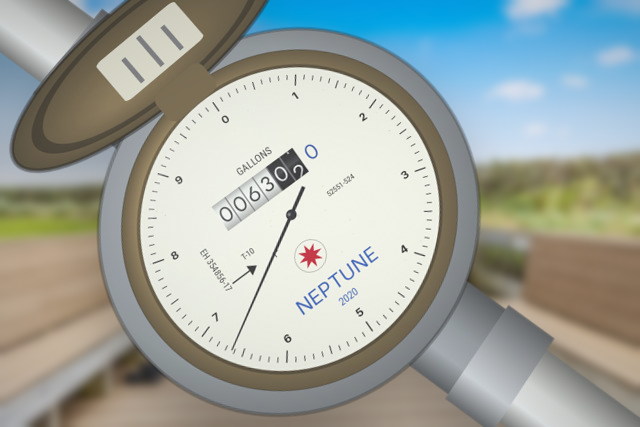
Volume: 63016.6,gal
